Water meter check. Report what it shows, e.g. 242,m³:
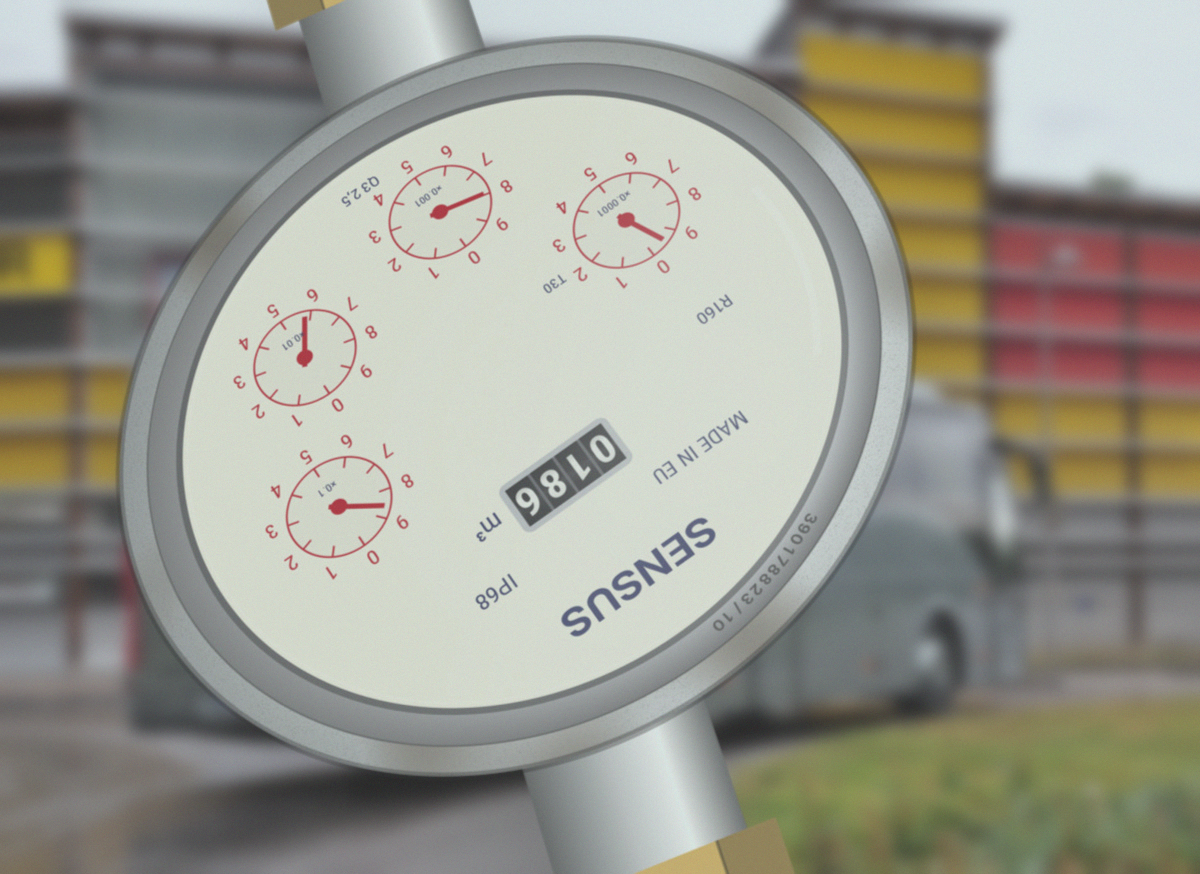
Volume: 186.8579,m³
